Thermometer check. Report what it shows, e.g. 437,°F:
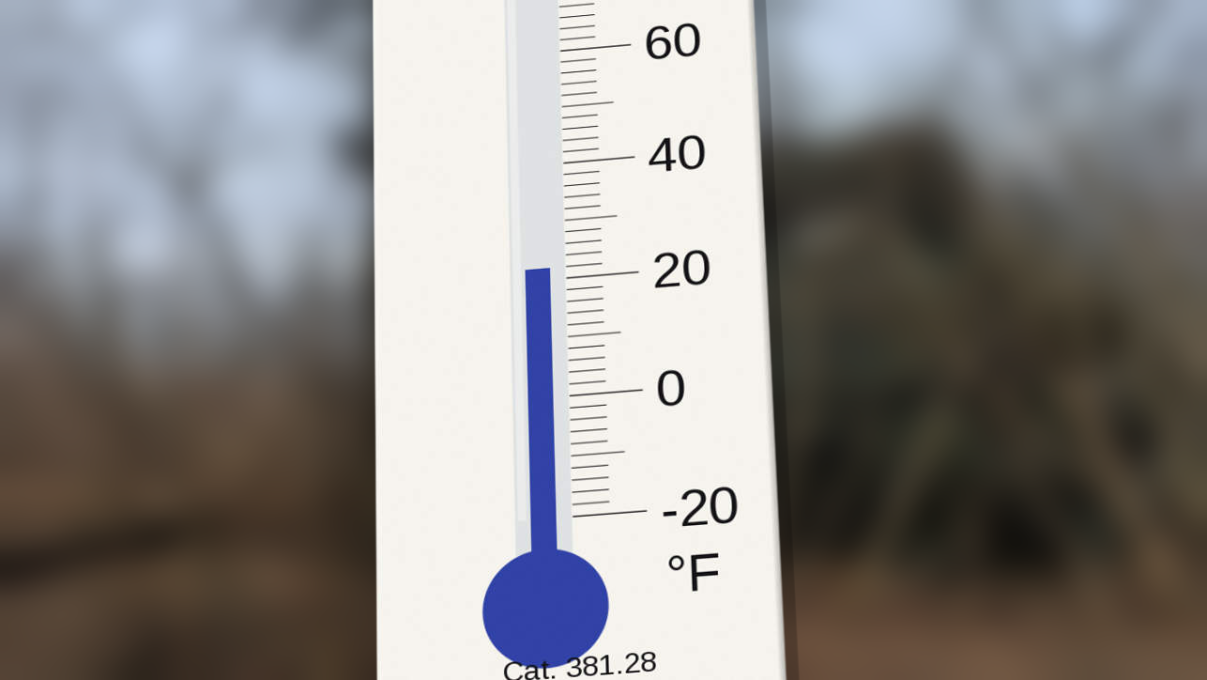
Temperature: 22,°F
